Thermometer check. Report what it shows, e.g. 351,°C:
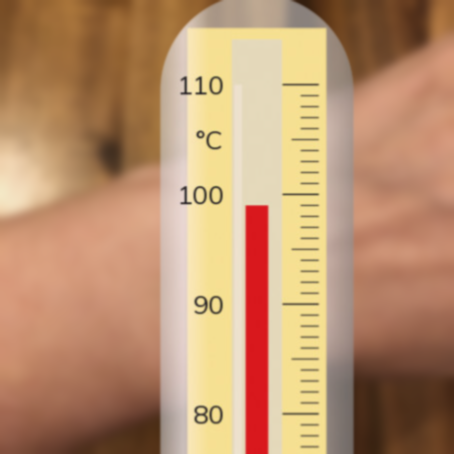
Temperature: 99,°C
